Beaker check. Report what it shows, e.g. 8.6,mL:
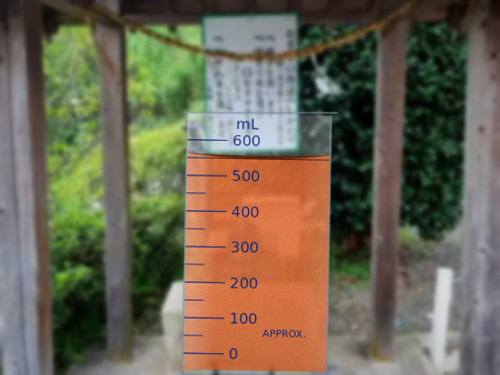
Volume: 550,mL
